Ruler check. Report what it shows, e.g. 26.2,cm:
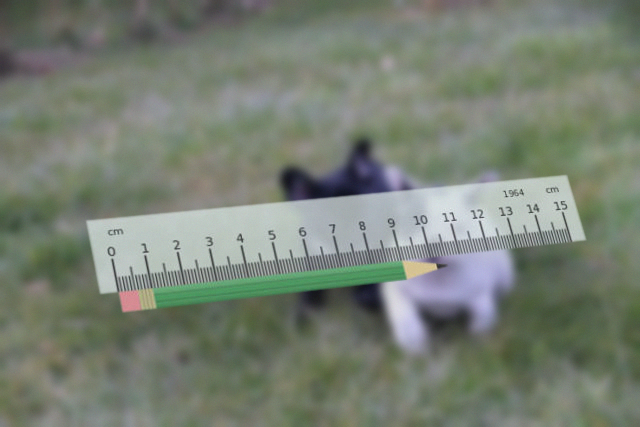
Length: 10.5,cm
